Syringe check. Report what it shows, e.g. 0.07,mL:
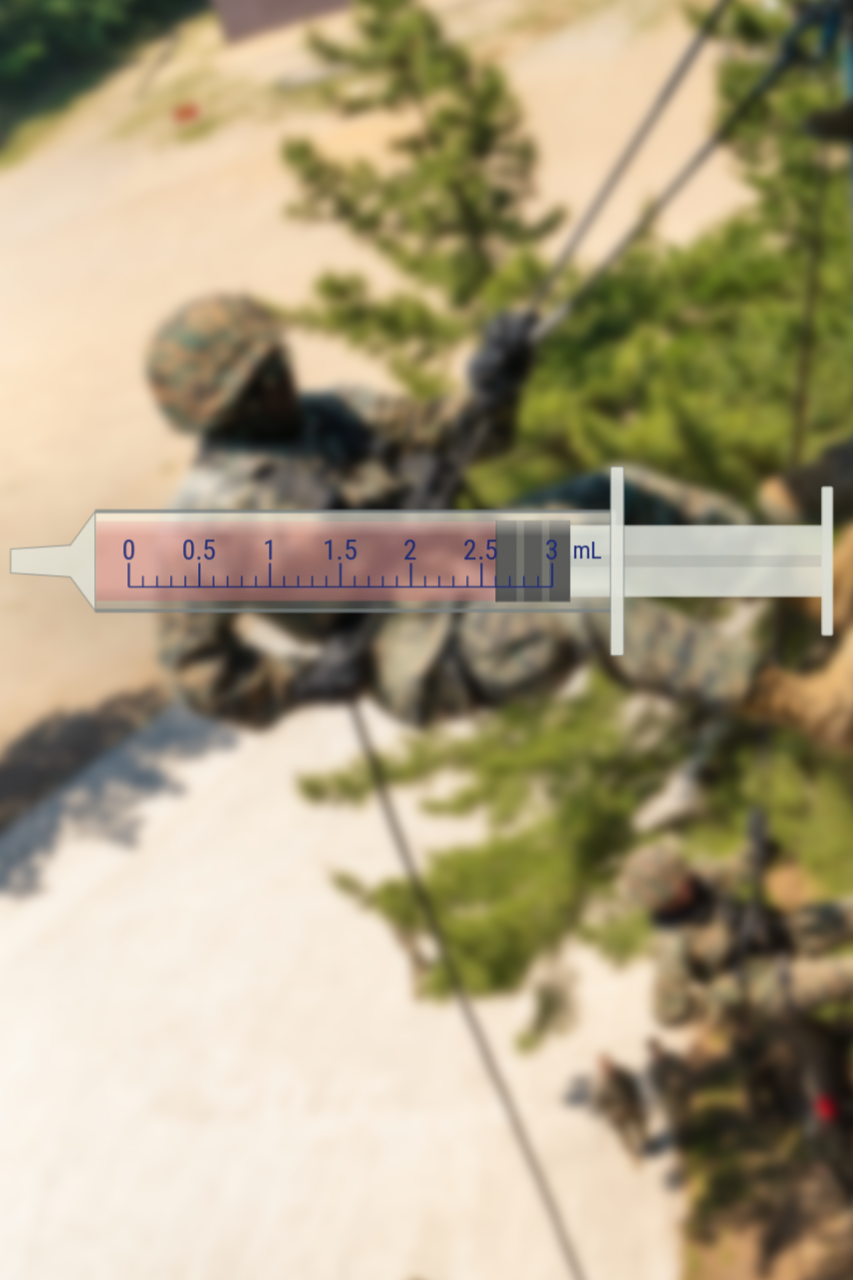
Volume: 2.6,mL
